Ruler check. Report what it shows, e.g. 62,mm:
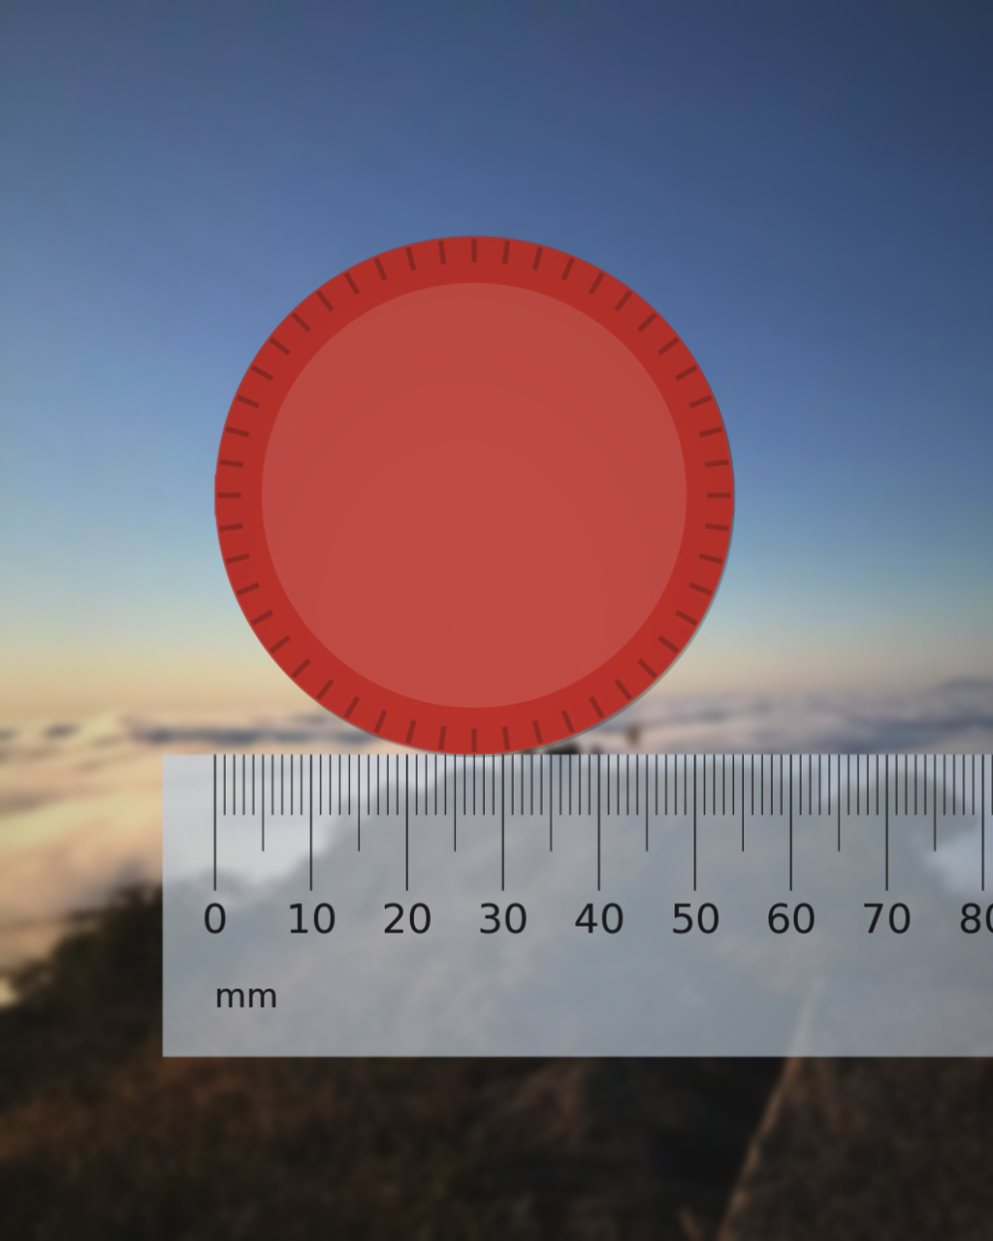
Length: 54,mm
